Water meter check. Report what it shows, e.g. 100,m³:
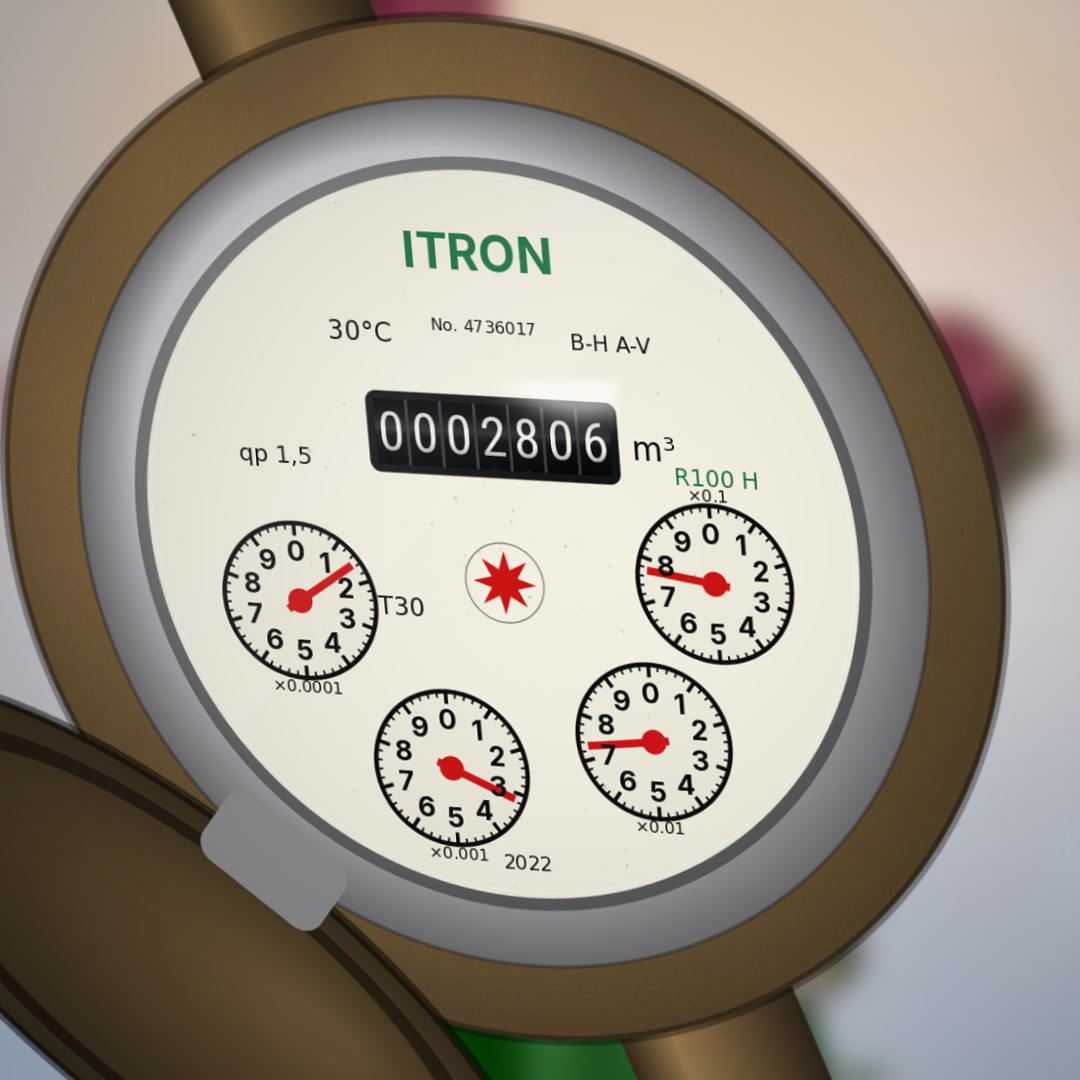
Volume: 2806.7731,m³
